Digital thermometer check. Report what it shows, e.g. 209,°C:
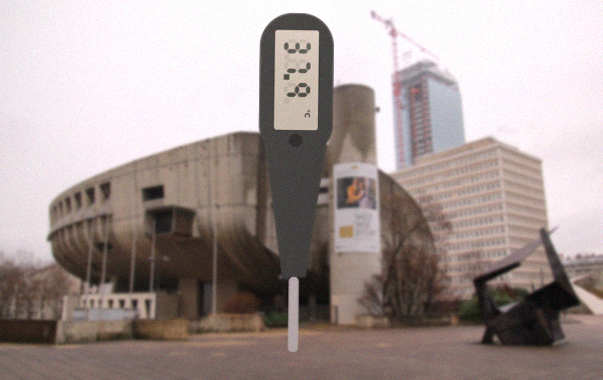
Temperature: 37.9,°C
